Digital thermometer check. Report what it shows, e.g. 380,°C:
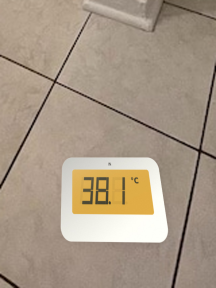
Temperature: 38.1,°C
